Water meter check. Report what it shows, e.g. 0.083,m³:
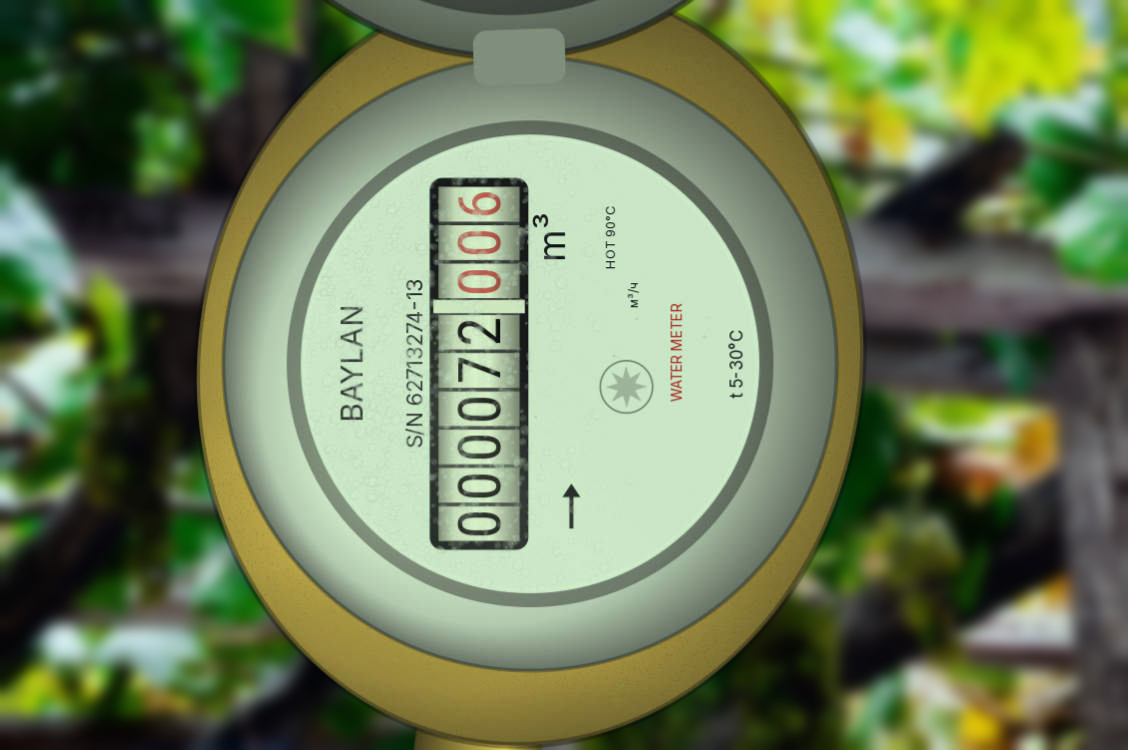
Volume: 72.006,m³
